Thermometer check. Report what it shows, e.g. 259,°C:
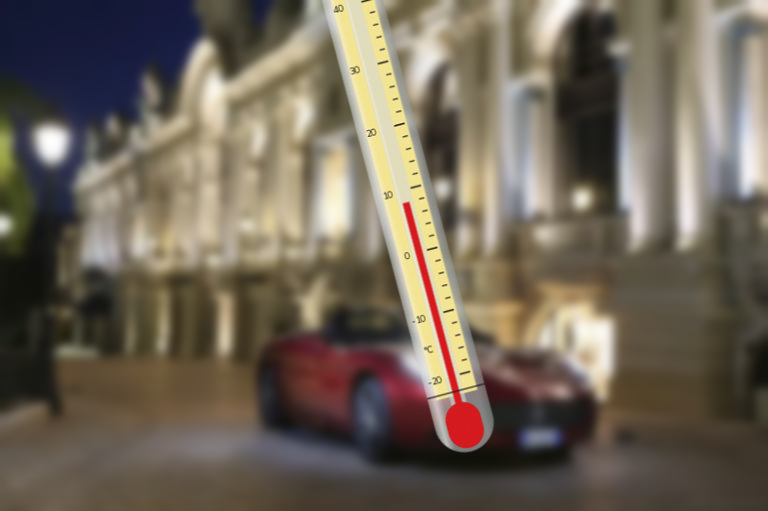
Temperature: 8,°C
